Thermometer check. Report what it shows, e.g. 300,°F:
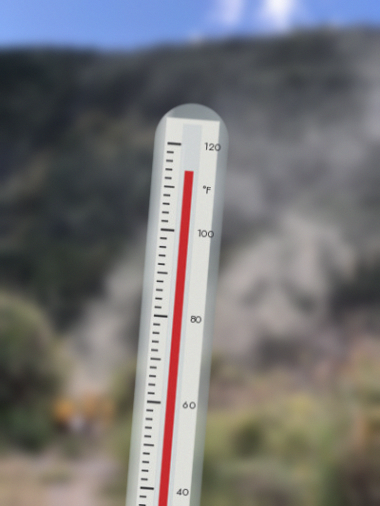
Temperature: 114,°F
